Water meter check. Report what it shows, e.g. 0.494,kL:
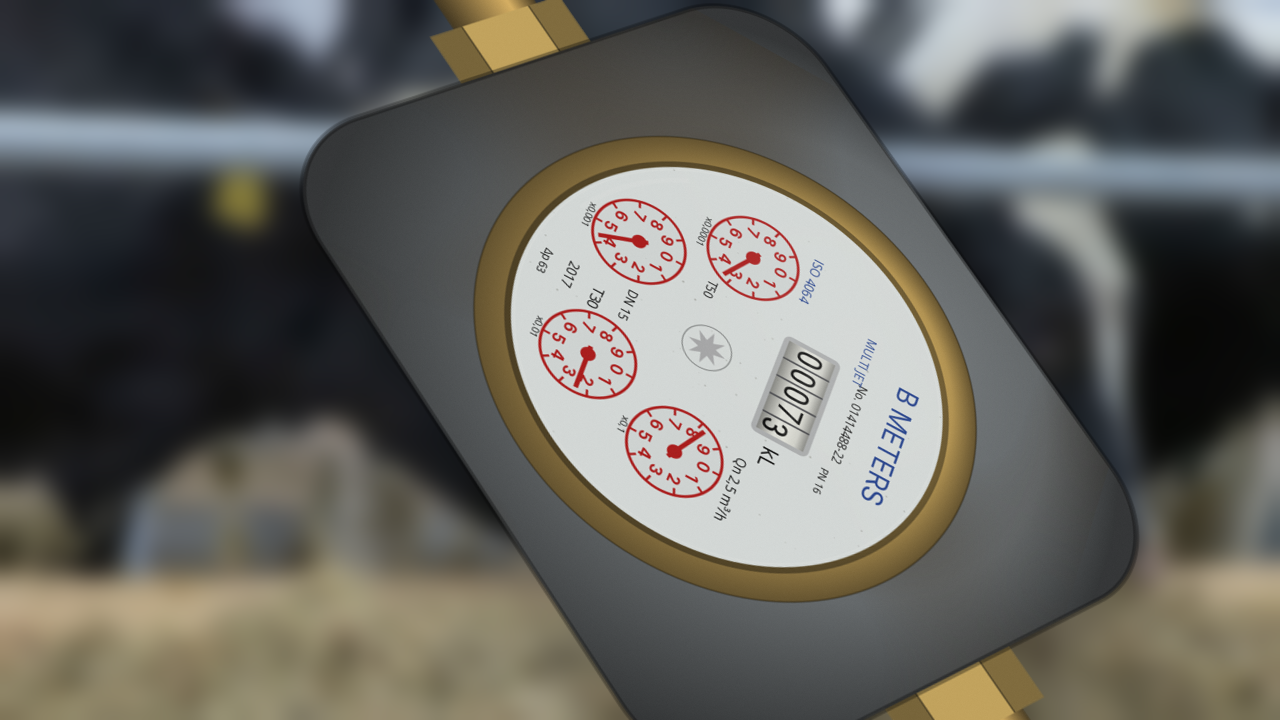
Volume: 72.8243,kL
